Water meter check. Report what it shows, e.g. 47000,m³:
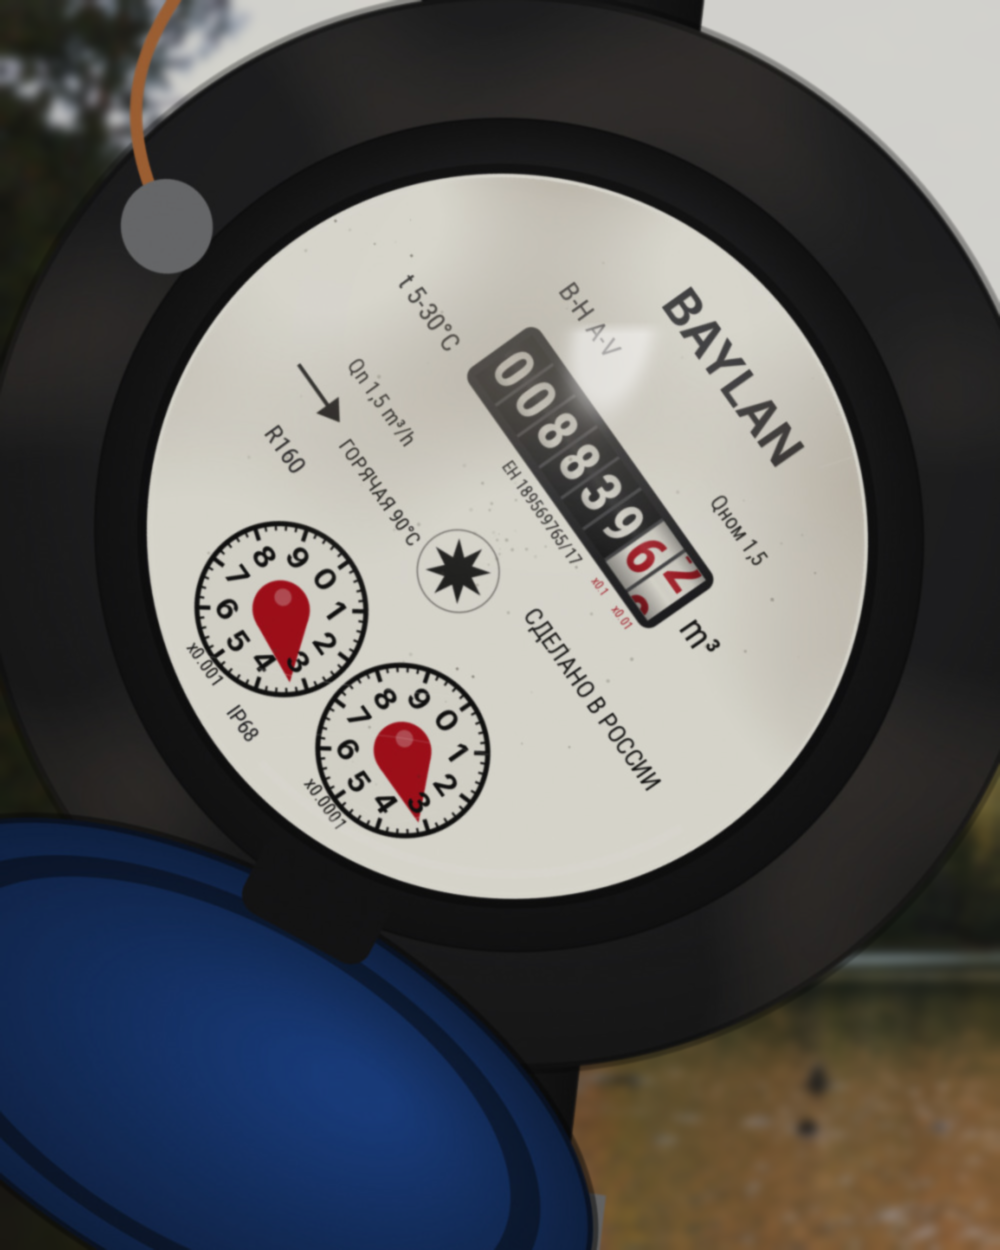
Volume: 8839.6233,m³
